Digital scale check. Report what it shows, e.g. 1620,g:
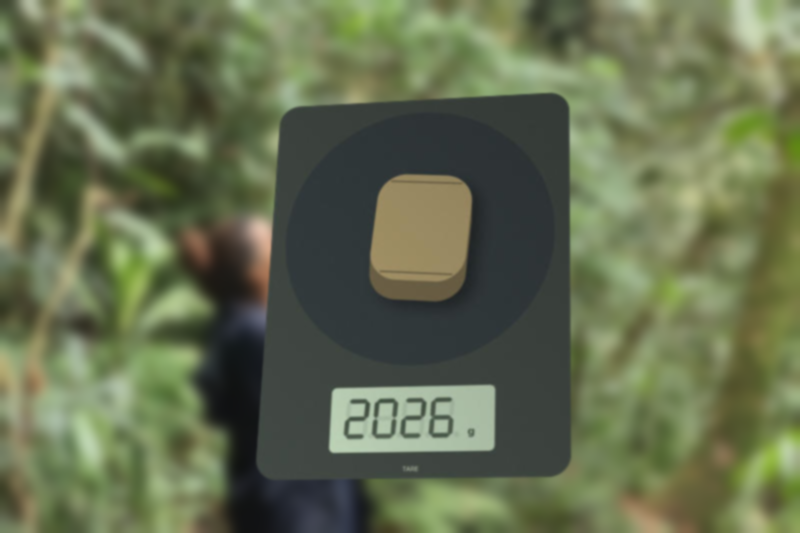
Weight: 2026,g
